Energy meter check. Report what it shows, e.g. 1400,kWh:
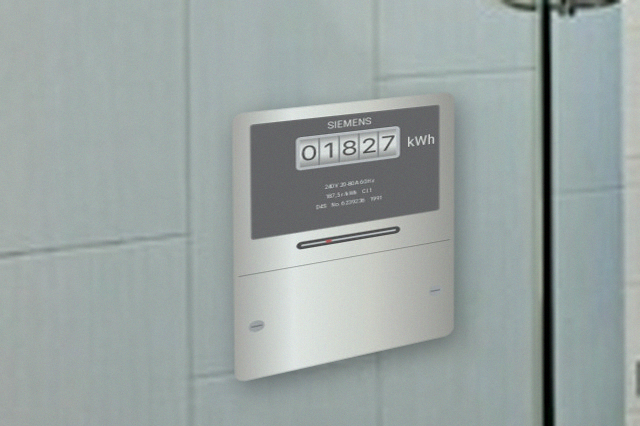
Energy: 1827,kWh
